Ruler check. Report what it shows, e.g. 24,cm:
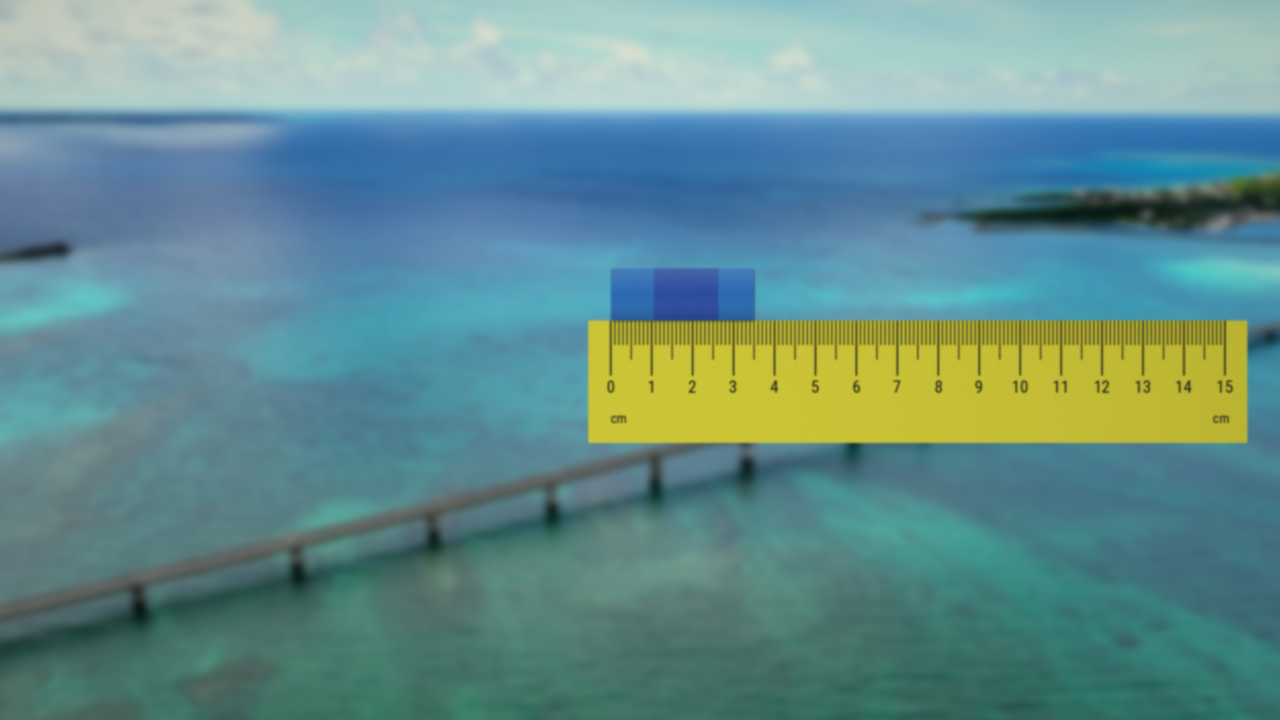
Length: 3.5,cm
